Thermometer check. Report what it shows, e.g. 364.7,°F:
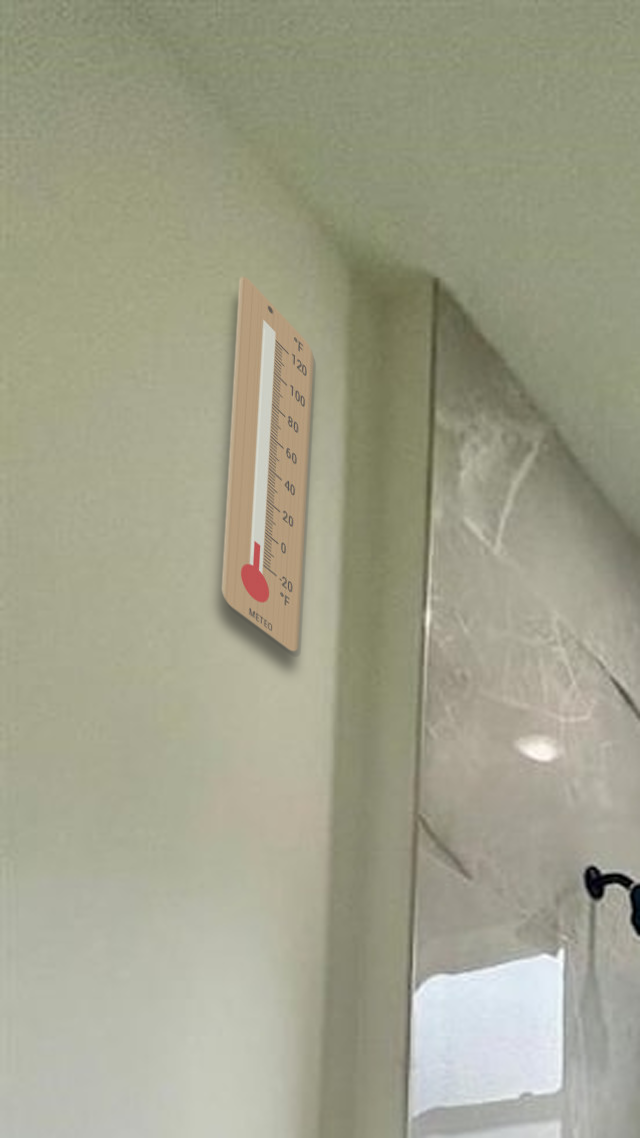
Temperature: -10,°F
